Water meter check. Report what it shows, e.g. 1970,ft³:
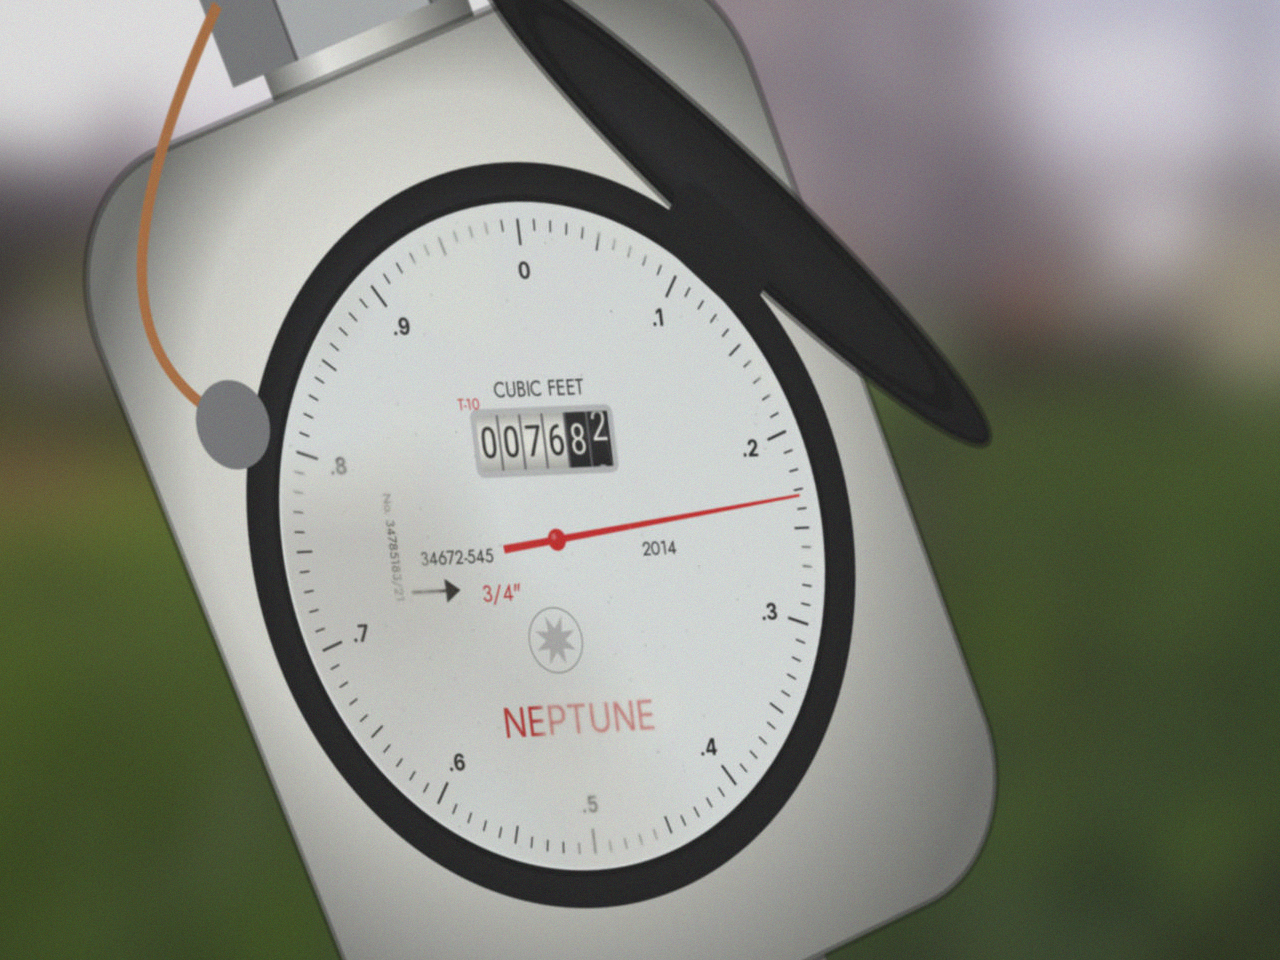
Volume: 7682.23,ft³
